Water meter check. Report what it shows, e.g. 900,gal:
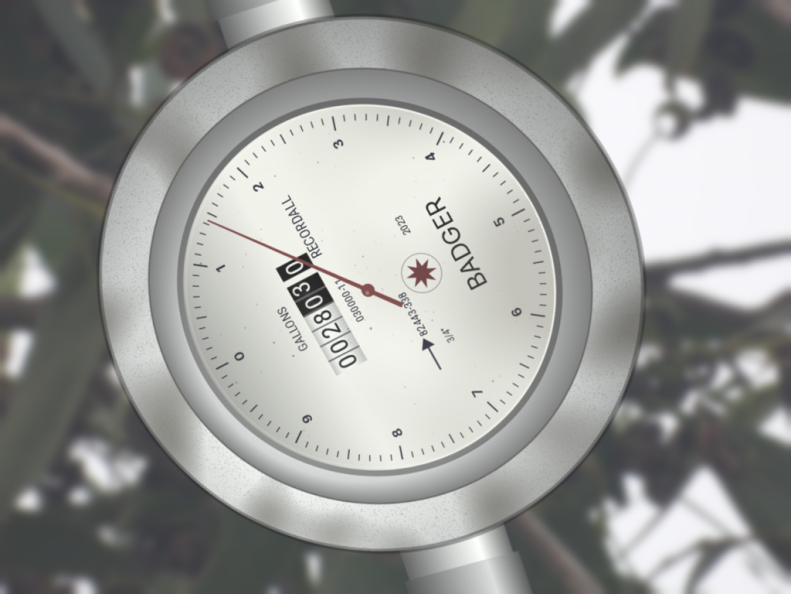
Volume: 28031.4,gal
